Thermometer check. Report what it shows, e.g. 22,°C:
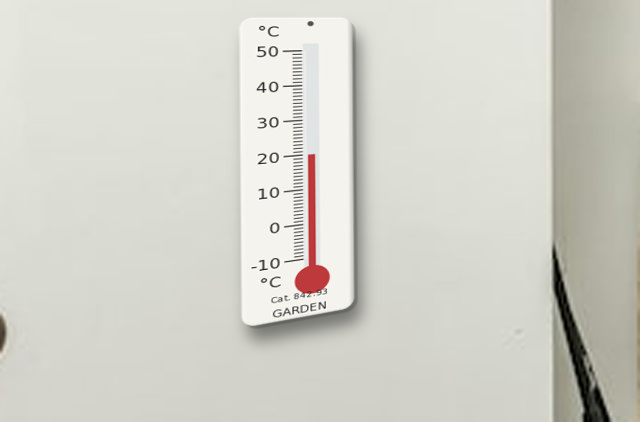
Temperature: 20,°C
